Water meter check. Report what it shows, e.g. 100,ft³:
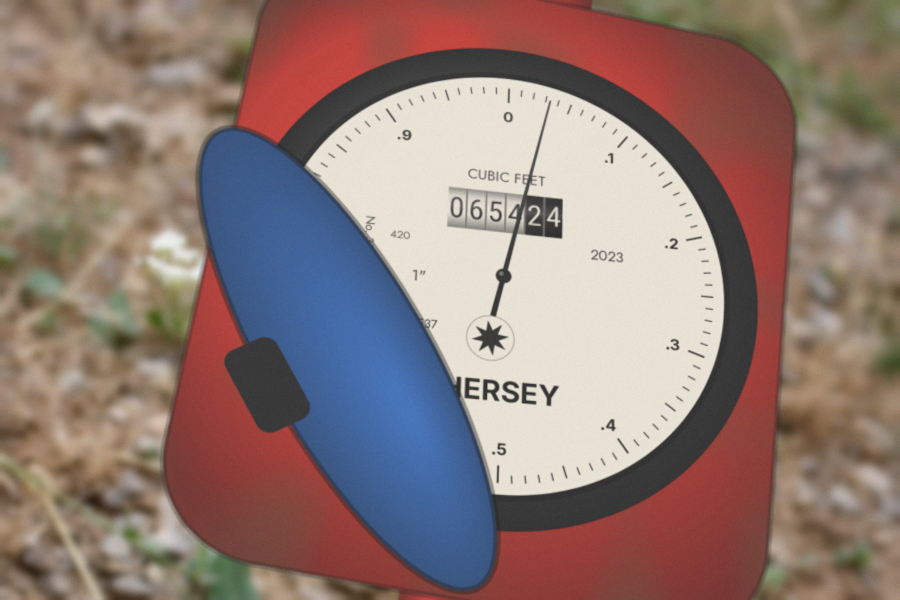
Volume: 65424.03,ft³
